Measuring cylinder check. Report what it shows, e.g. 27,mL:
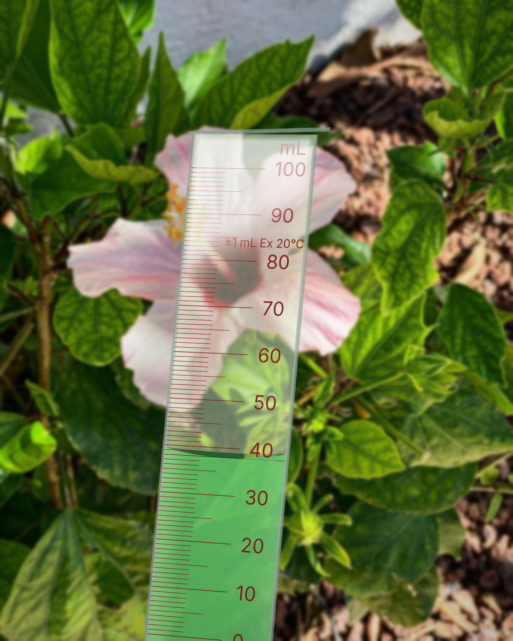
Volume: 38,mL
